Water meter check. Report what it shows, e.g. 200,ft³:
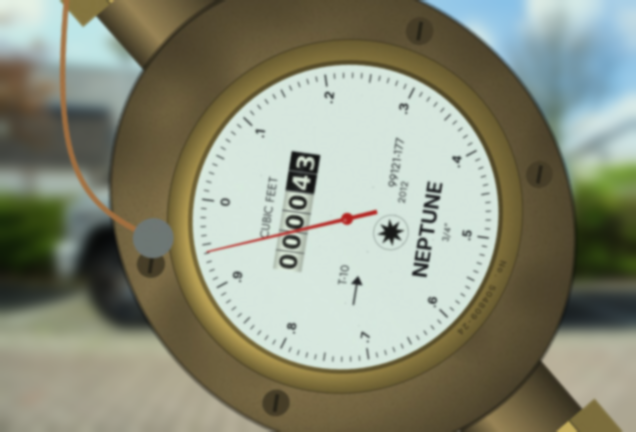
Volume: 42.94,ft³
